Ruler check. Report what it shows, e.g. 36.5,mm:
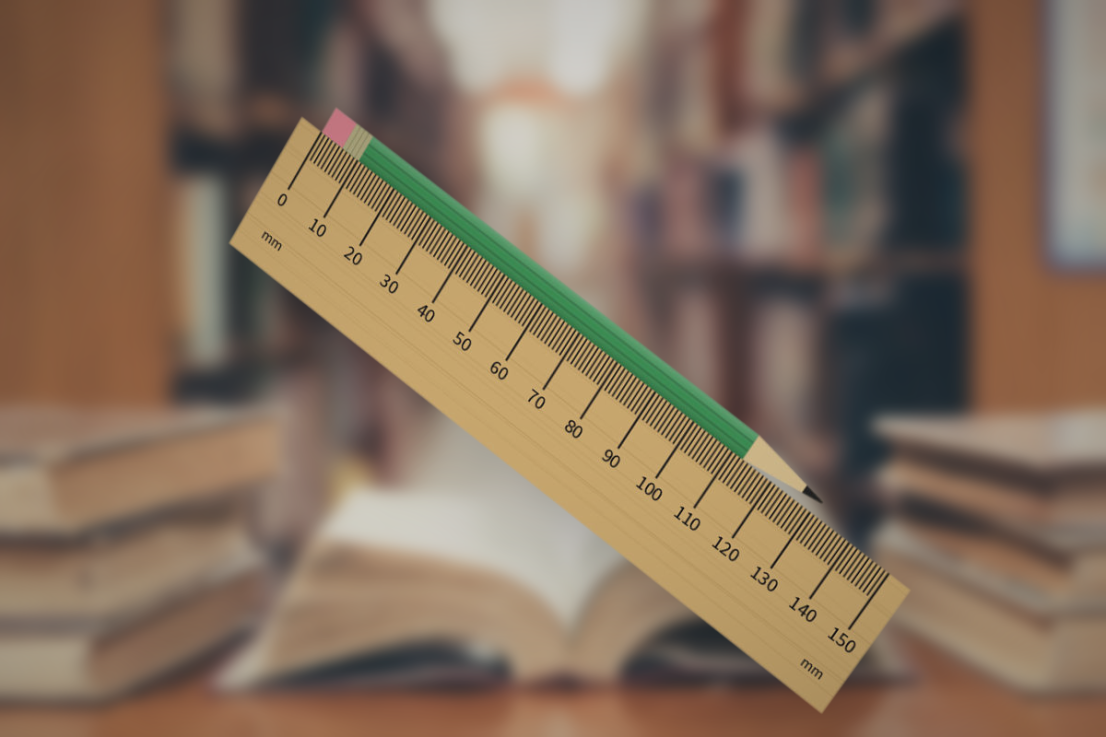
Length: 131,mm
